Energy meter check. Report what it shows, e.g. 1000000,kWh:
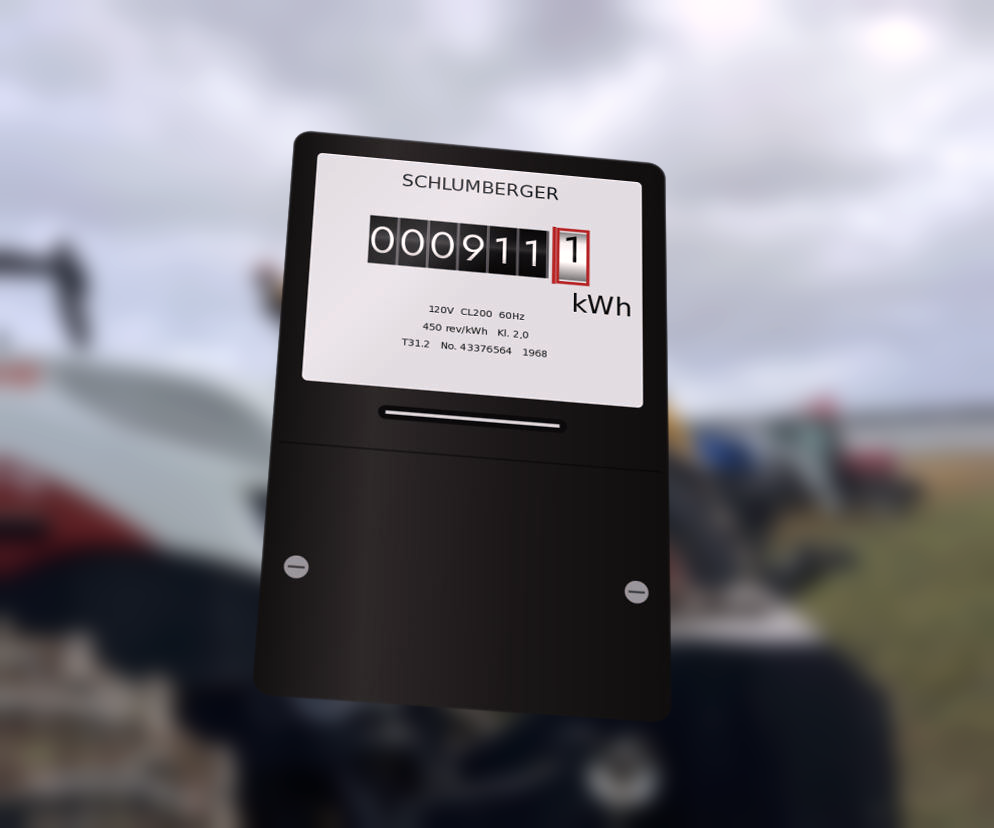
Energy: 911.1,kWh
